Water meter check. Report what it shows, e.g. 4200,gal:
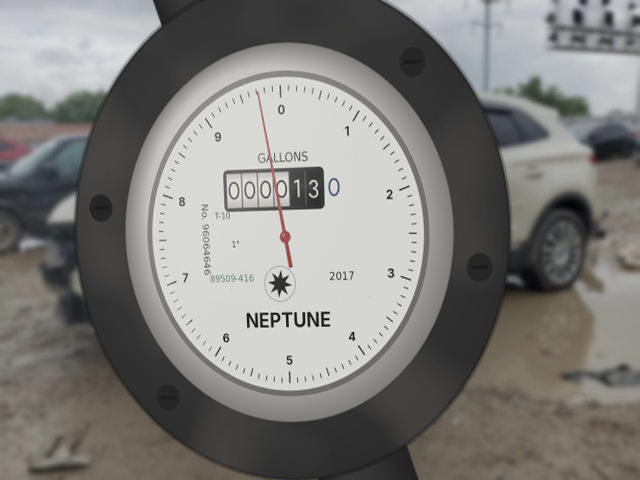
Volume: 129.7,gal
